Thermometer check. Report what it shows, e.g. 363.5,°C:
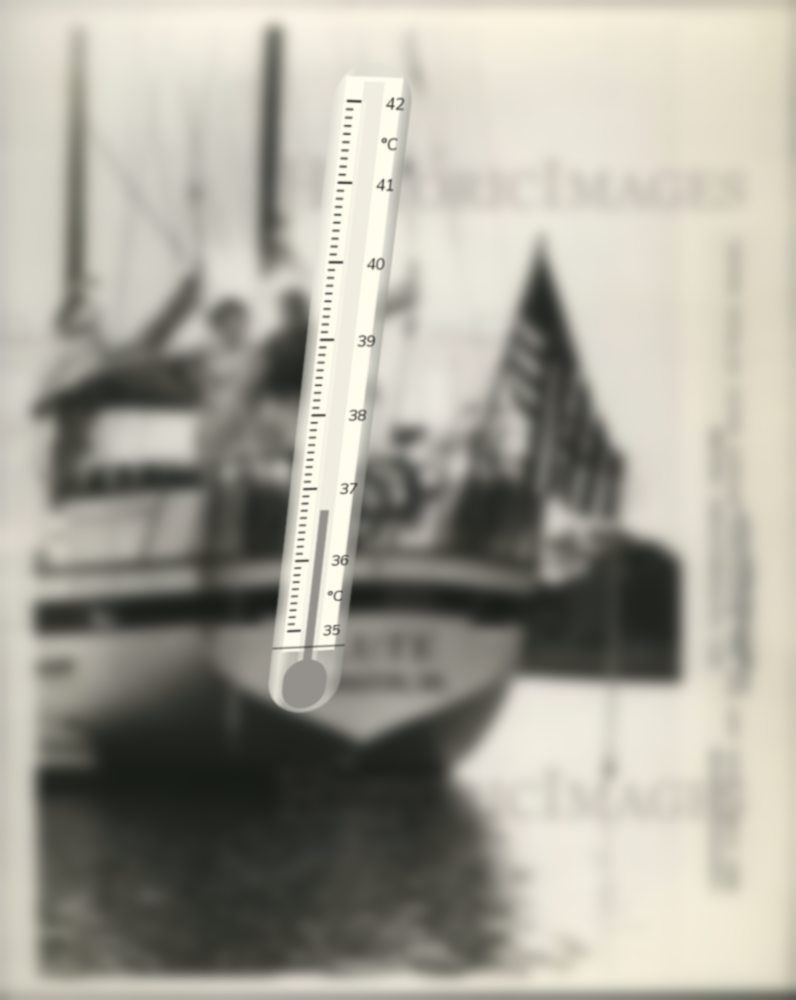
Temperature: 36.7,°C
